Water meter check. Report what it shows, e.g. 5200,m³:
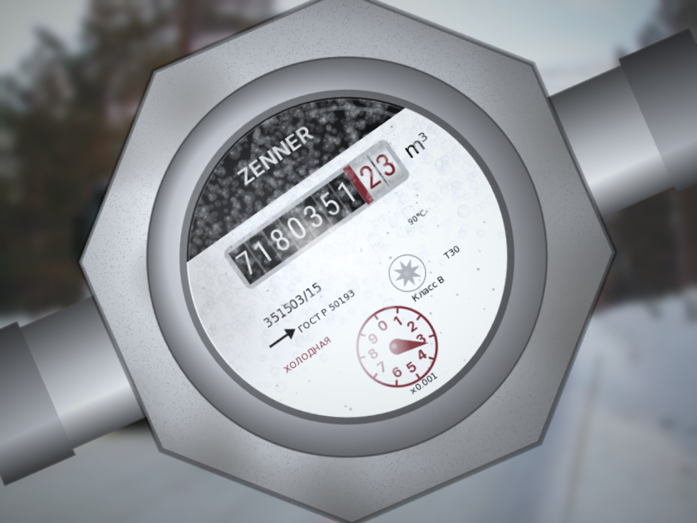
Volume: 7180351.233,m³
